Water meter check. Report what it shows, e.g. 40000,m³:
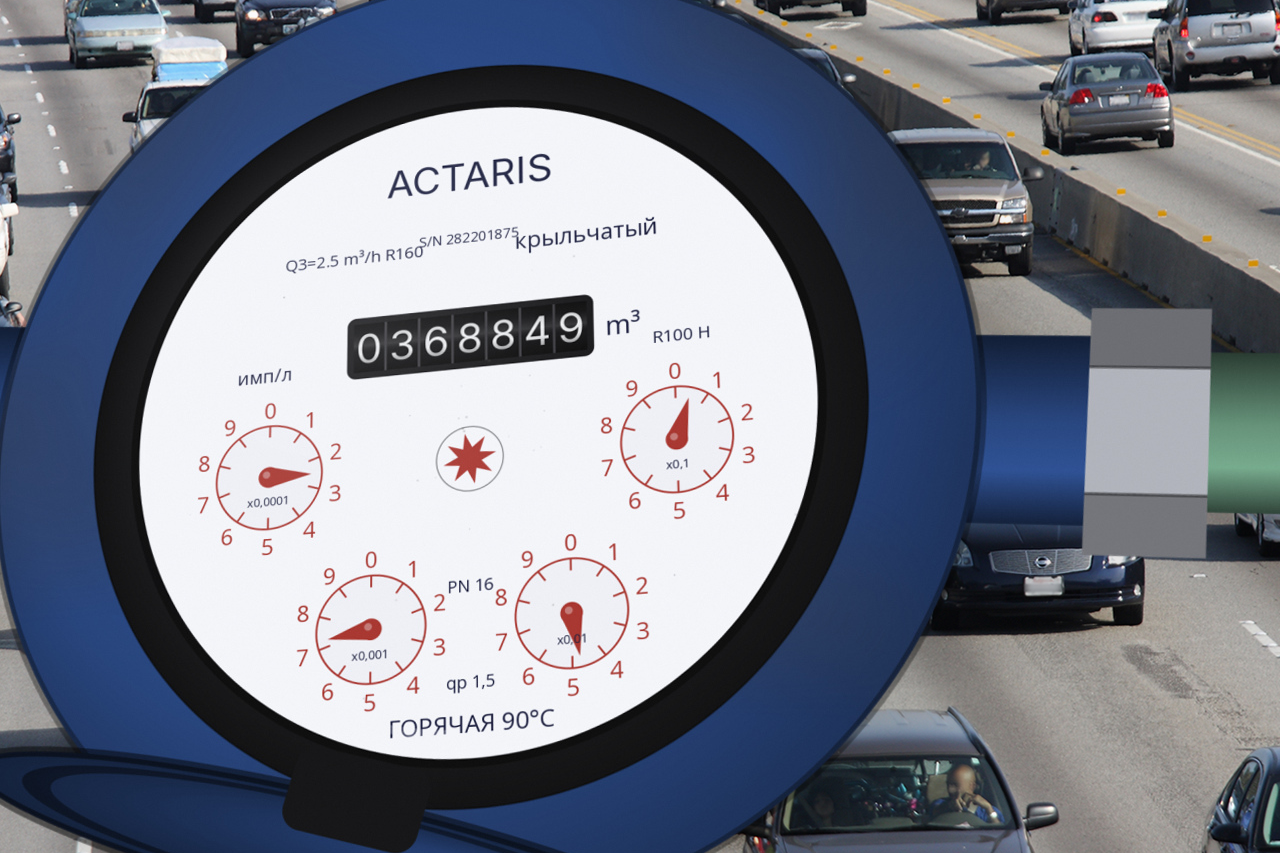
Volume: 368849.0472,m³
